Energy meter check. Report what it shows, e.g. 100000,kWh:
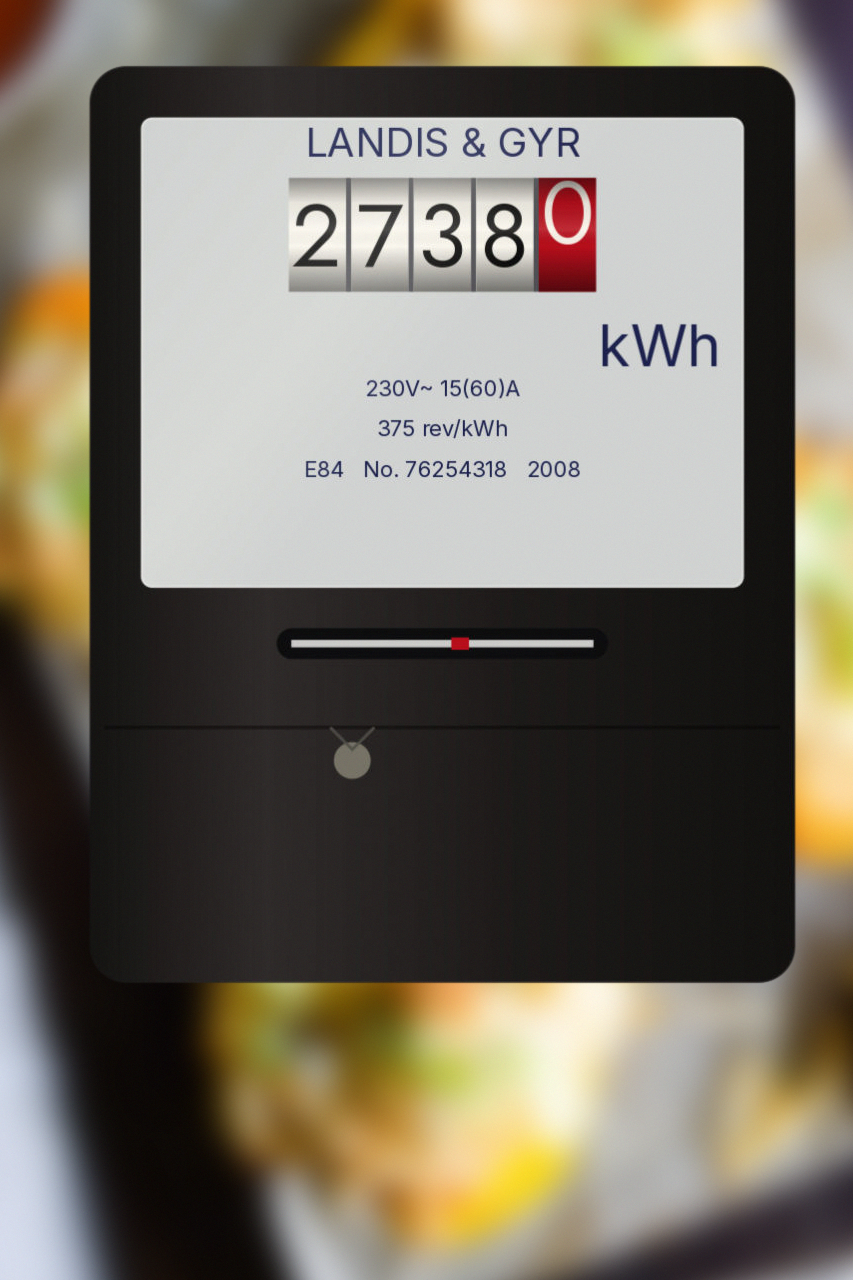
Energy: 2738.0,kWh
